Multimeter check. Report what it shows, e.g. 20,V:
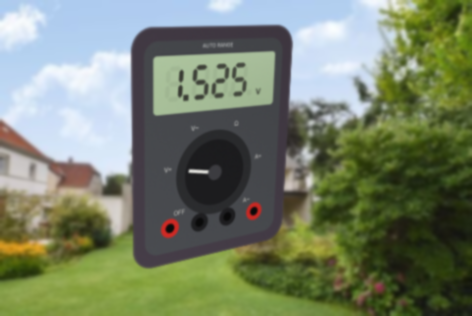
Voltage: 1.525,V
